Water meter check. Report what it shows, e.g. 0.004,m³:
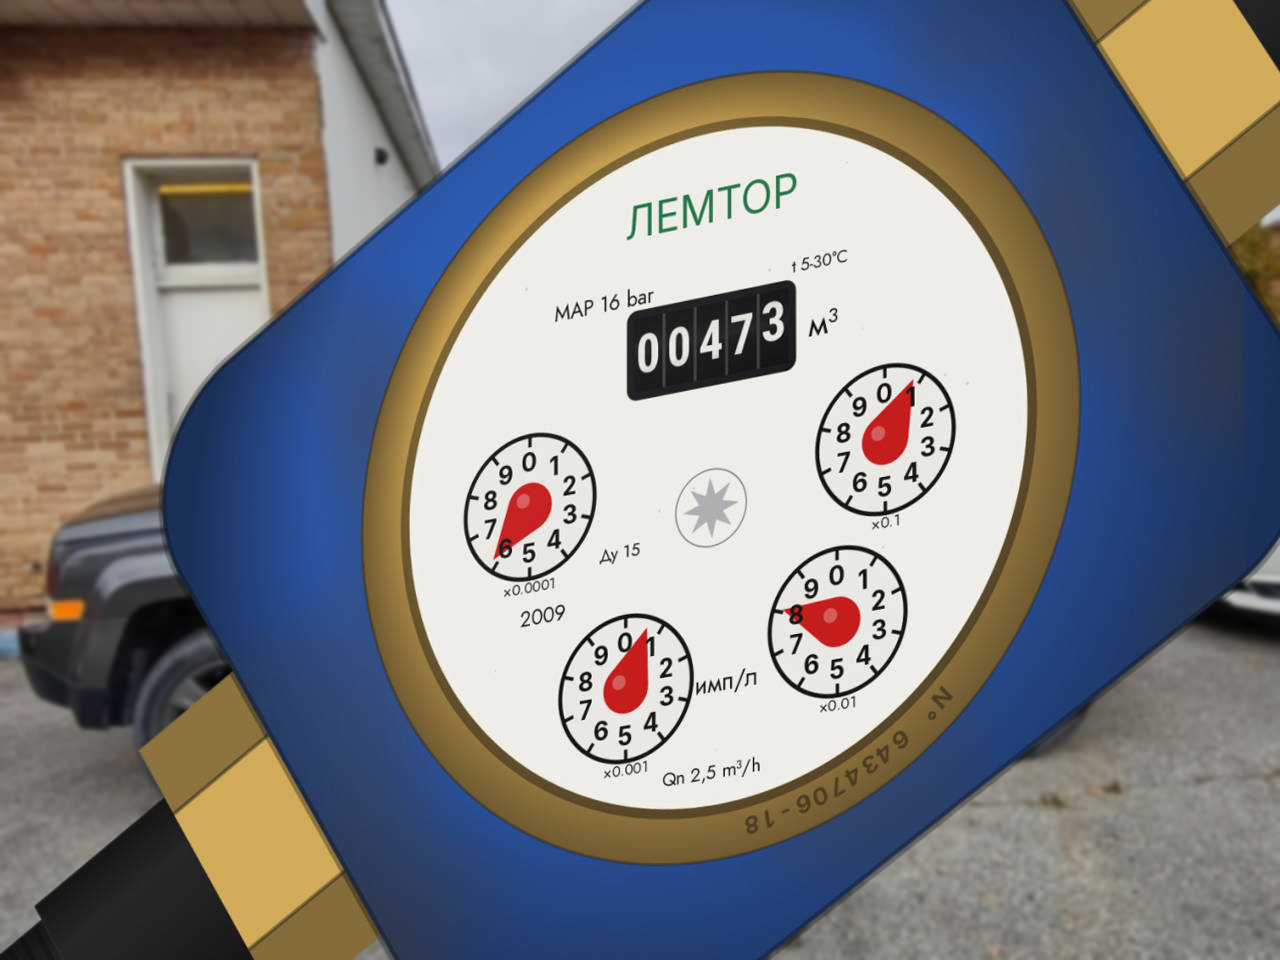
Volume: 473.0806,m³
